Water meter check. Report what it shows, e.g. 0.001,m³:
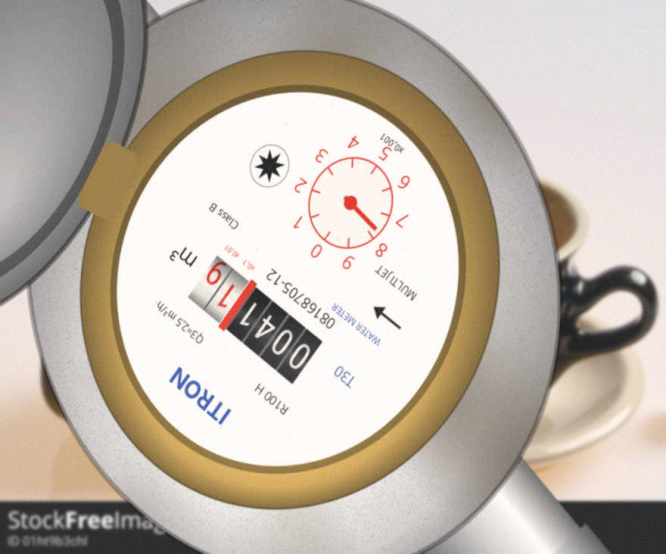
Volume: 41.187,m³
